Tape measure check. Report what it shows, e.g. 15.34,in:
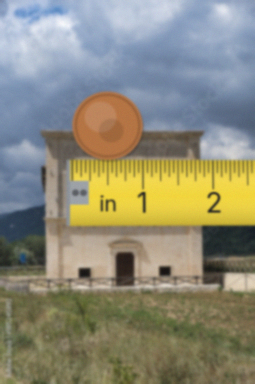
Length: 1,in
